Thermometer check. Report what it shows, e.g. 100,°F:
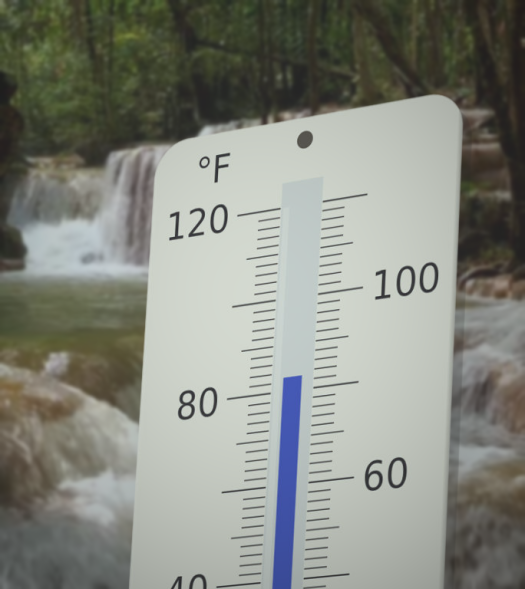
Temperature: 83,°F
